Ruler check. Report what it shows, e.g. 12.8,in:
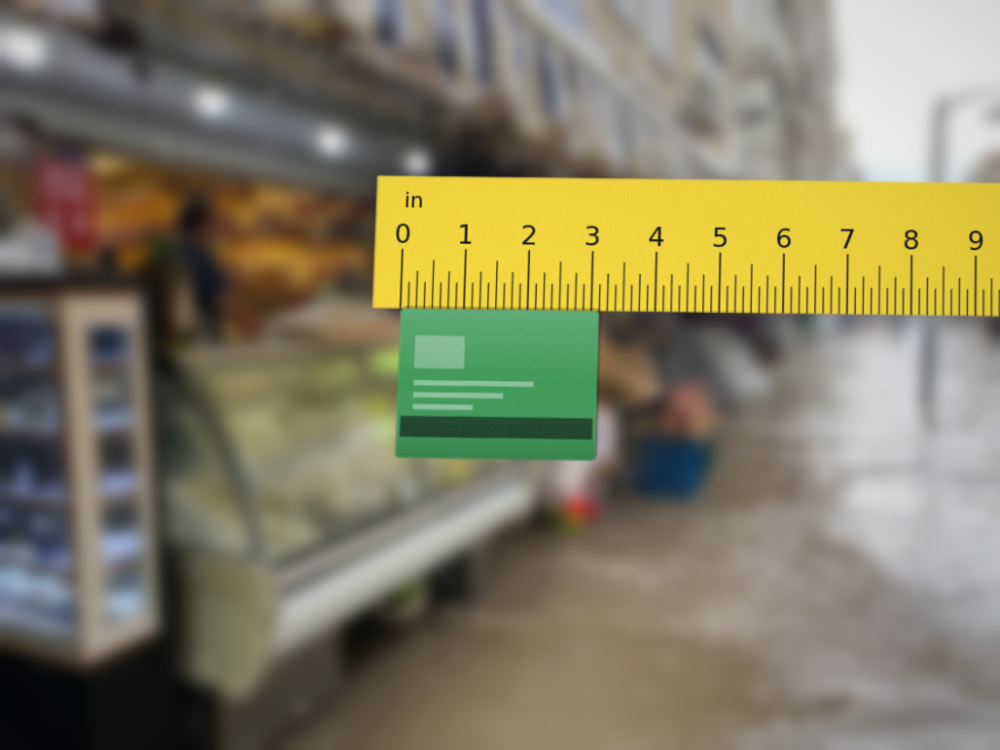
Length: 3.125,in
